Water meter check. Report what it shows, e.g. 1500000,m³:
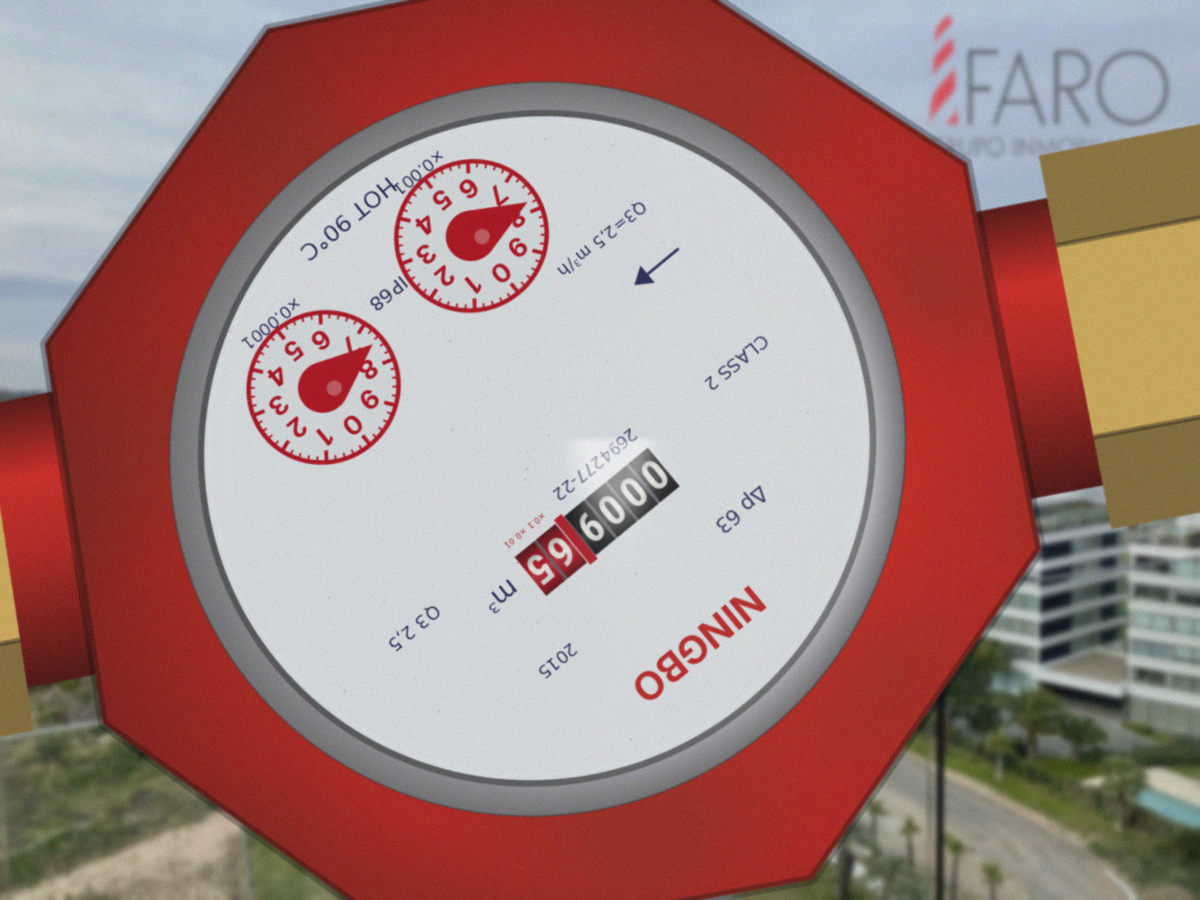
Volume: 9.6577,m³
